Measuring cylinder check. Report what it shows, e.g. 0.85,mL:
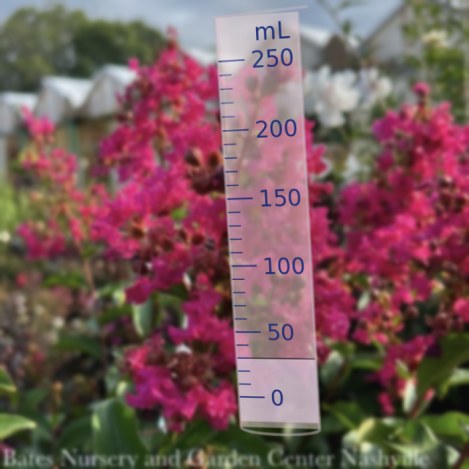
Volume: 30,mL
